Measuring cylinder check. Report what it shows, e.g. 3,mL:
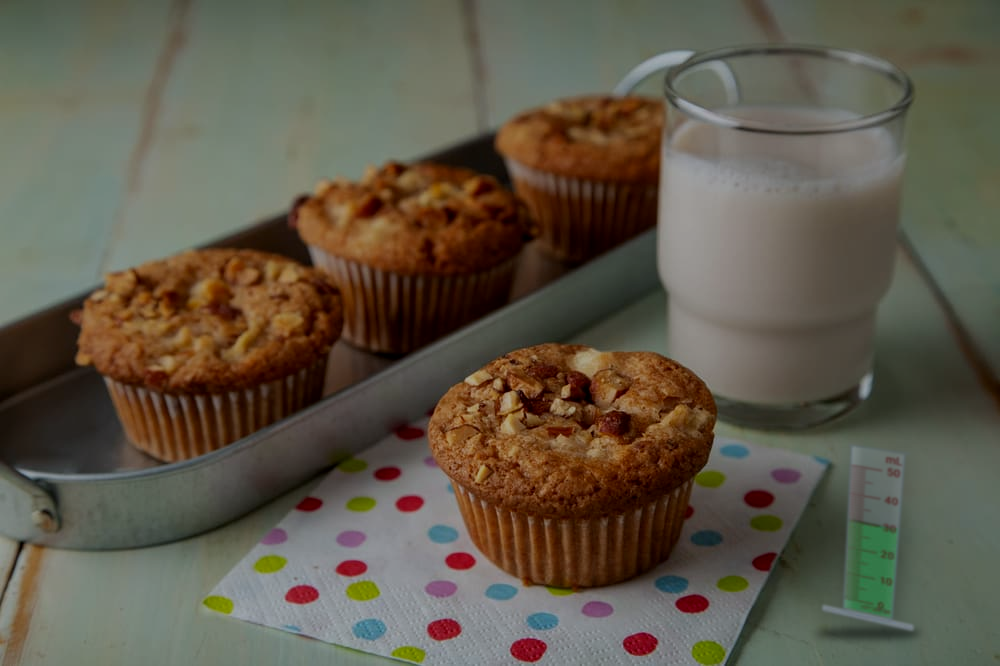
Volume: 30,mL
